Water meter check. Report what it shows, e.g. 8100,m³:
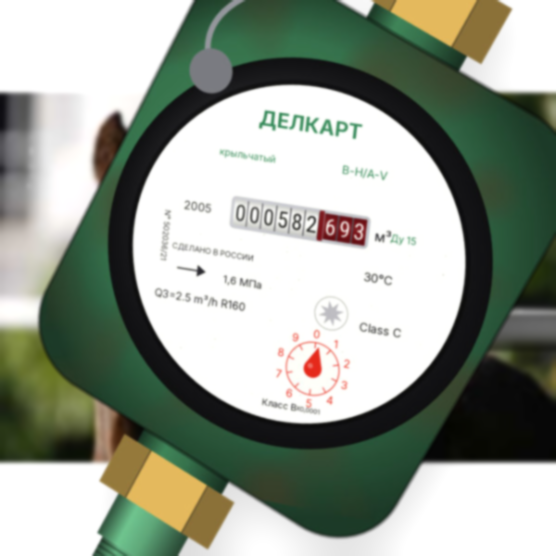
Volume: 582.6930,m³
